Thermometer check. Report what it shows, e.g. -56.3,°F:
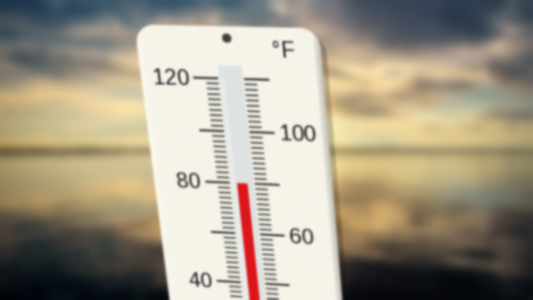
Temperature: 80,°F
